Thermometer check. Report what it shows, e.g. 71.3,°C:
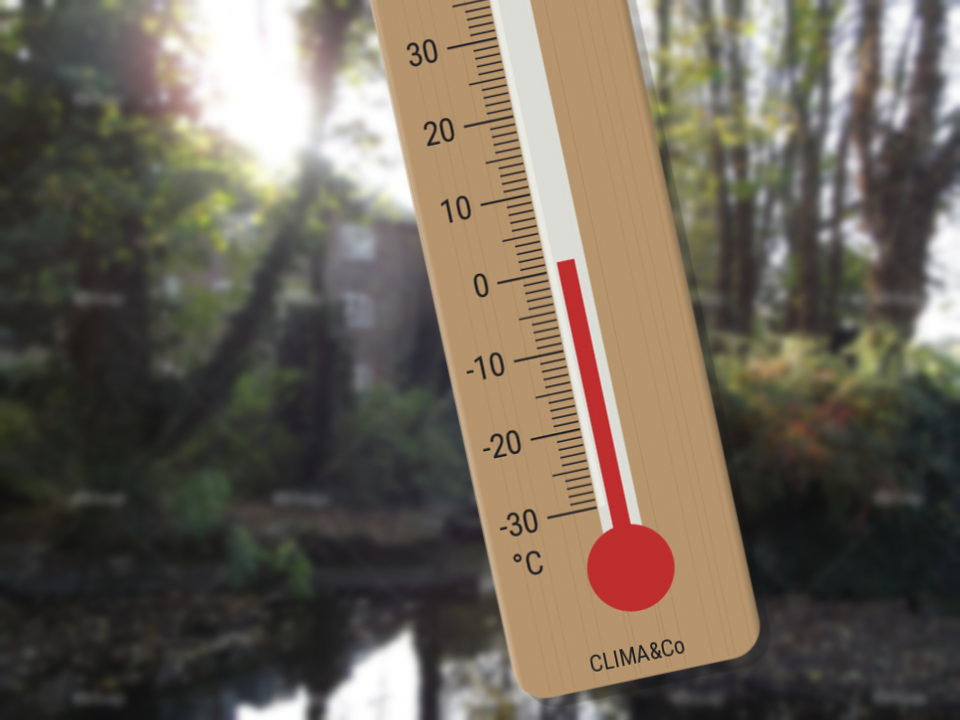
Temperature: 1,°C
